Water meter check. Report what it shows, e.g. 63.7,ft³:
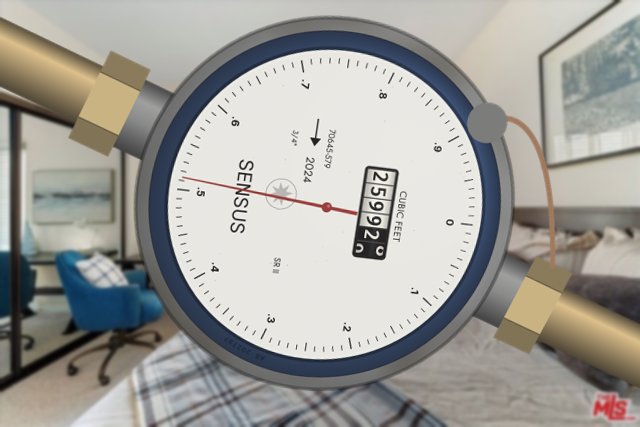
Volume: 259928.51,ft³
